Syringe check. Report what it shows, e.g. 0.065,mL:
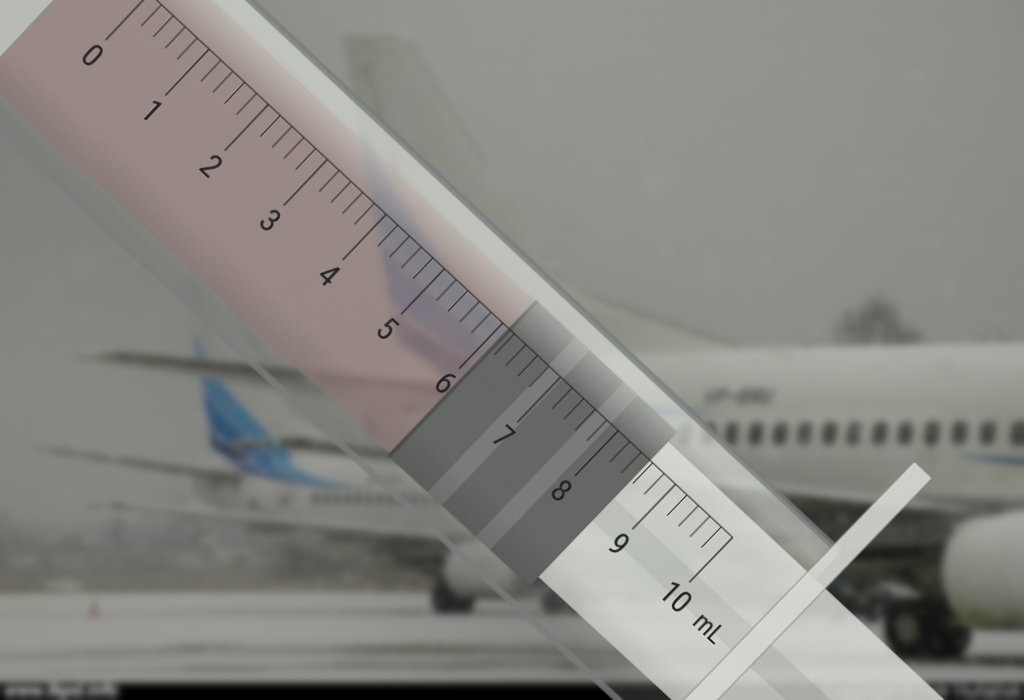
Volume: 6.1,mL
